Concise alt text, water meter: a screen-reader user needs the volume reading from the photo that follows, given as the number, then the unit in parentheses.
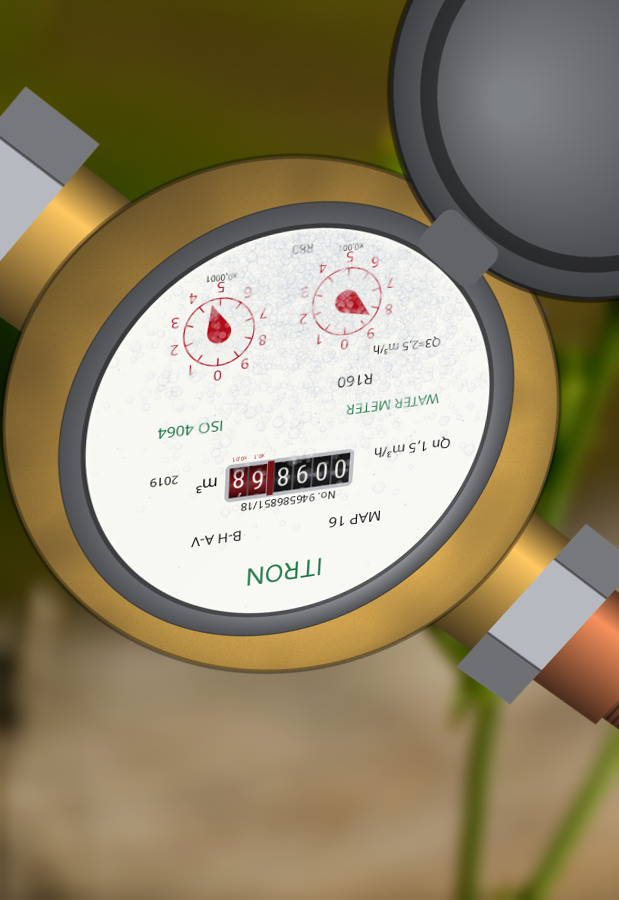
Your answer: 98.6784 (m³)
